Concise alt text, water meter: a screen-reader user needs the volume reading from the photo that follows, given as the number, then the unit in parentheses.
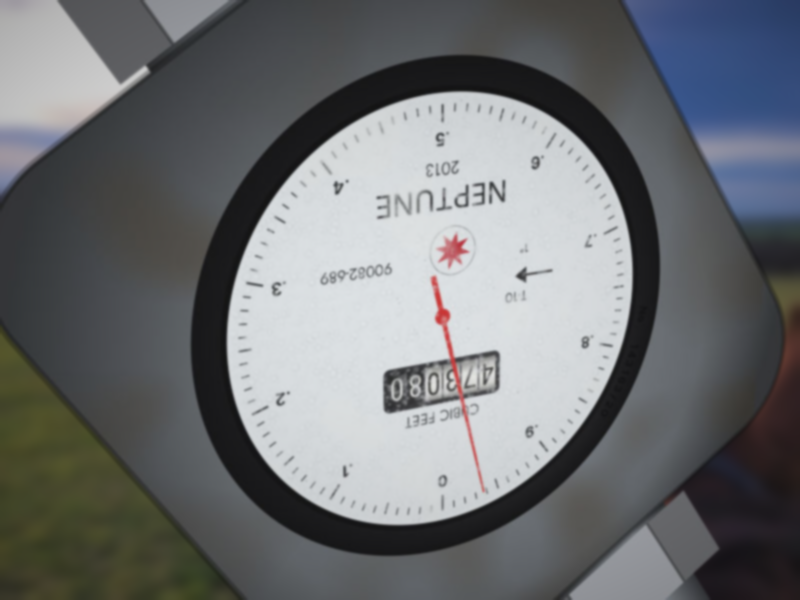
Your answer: 473079.96 (ft³)
